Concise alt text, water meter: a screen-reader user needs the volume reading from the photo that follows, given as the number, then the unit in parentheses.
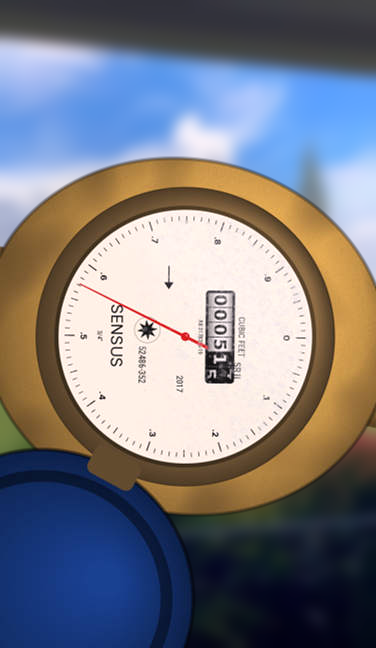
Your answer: 514.57 (ft³)
